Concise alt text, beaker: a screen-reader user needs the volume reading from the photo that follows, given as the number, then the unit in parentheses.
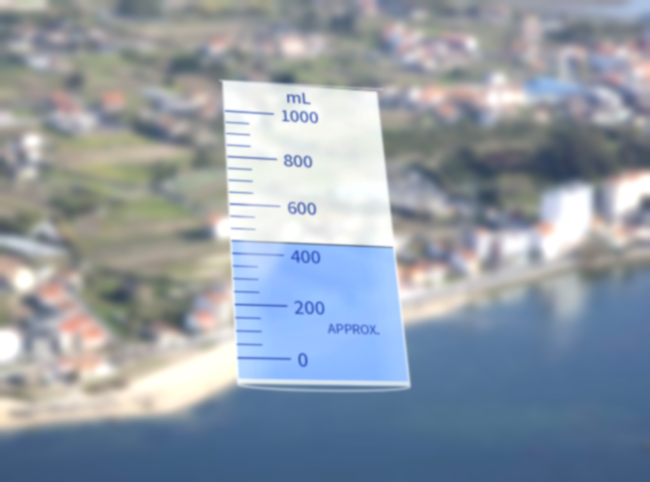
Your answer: 450 (mL)
